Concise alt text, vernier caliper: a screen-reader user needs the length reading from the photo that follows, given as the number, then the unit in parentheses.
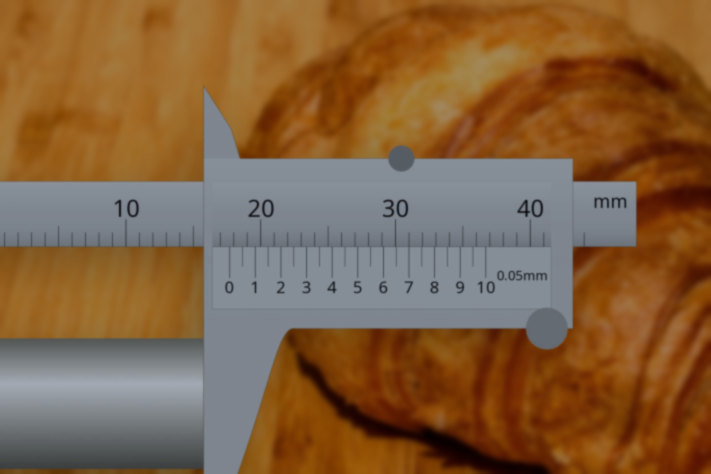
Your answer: 17.7 (mm)
